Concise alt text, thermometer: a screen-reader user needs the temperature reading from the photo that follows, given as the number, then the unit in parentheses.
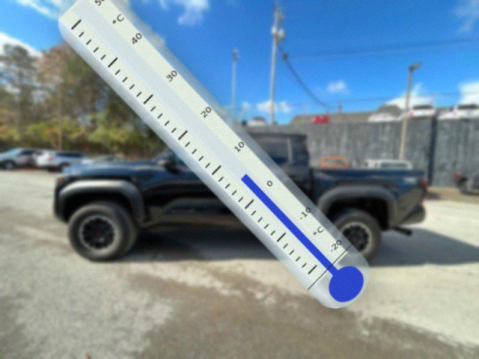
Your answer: 5 (°C)
